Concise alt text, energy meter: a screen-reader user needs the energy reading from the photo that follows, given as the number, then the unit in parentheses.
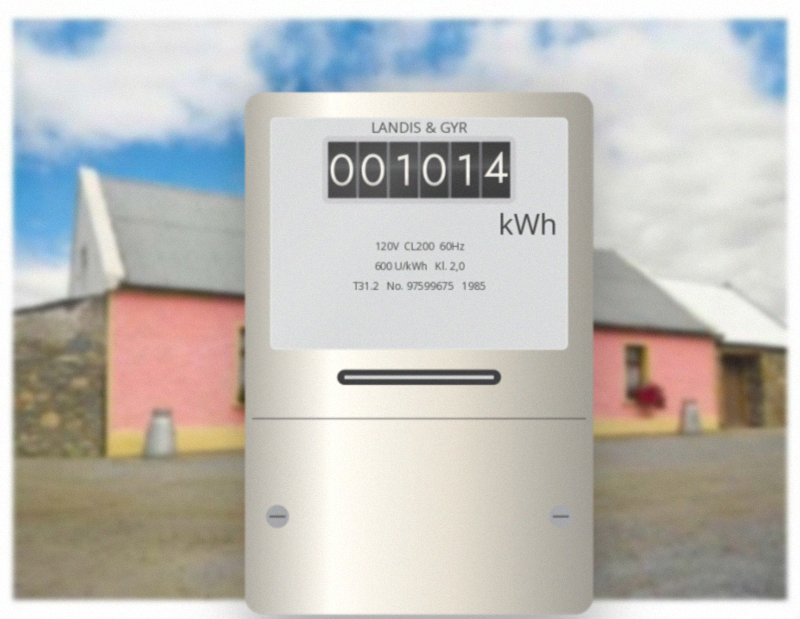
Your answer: 1014 (kWh)
